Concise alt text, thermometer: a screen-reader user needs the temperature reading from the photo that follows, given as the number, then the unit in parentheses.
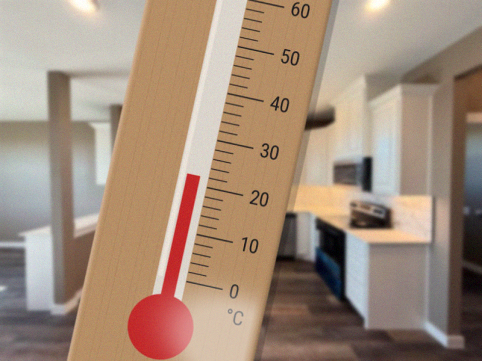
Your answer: 22 (°C)
